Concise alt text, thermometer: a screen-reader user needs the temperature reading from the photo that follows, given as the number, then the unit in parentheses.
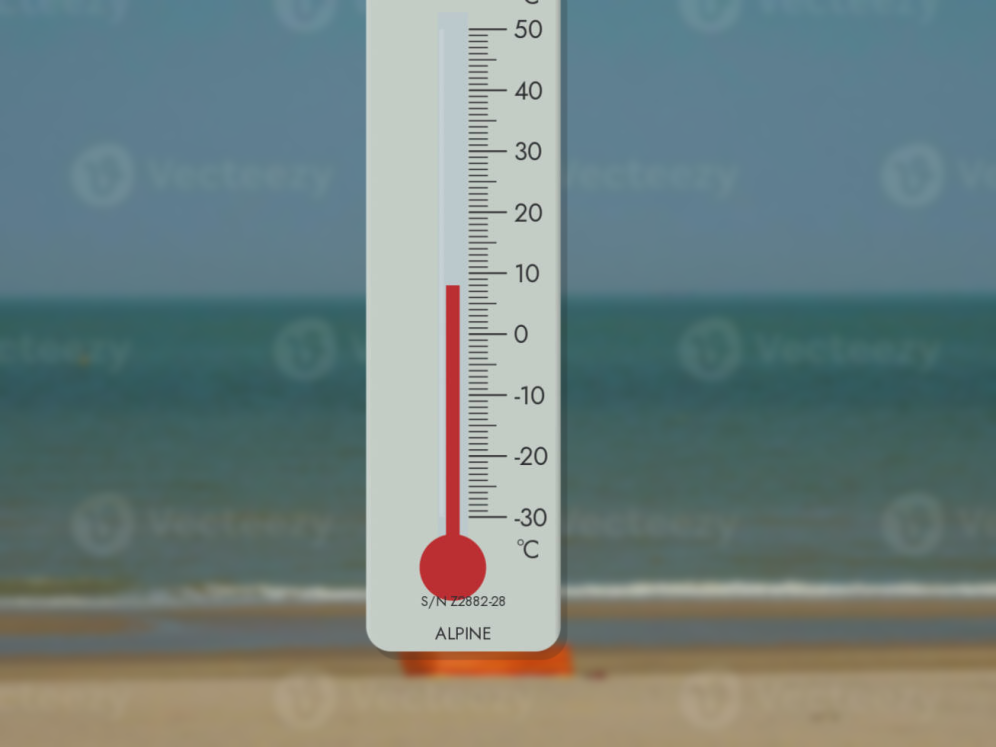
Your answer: 8 (°C)
